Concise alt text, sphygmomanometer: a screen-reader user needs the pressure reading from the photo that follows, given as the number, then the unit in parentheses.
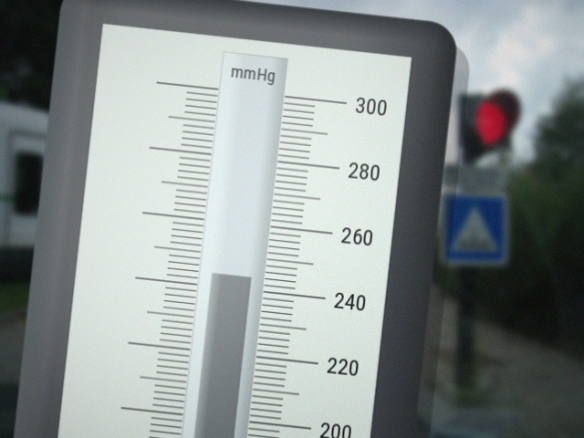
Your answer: 244 (mmHg)
